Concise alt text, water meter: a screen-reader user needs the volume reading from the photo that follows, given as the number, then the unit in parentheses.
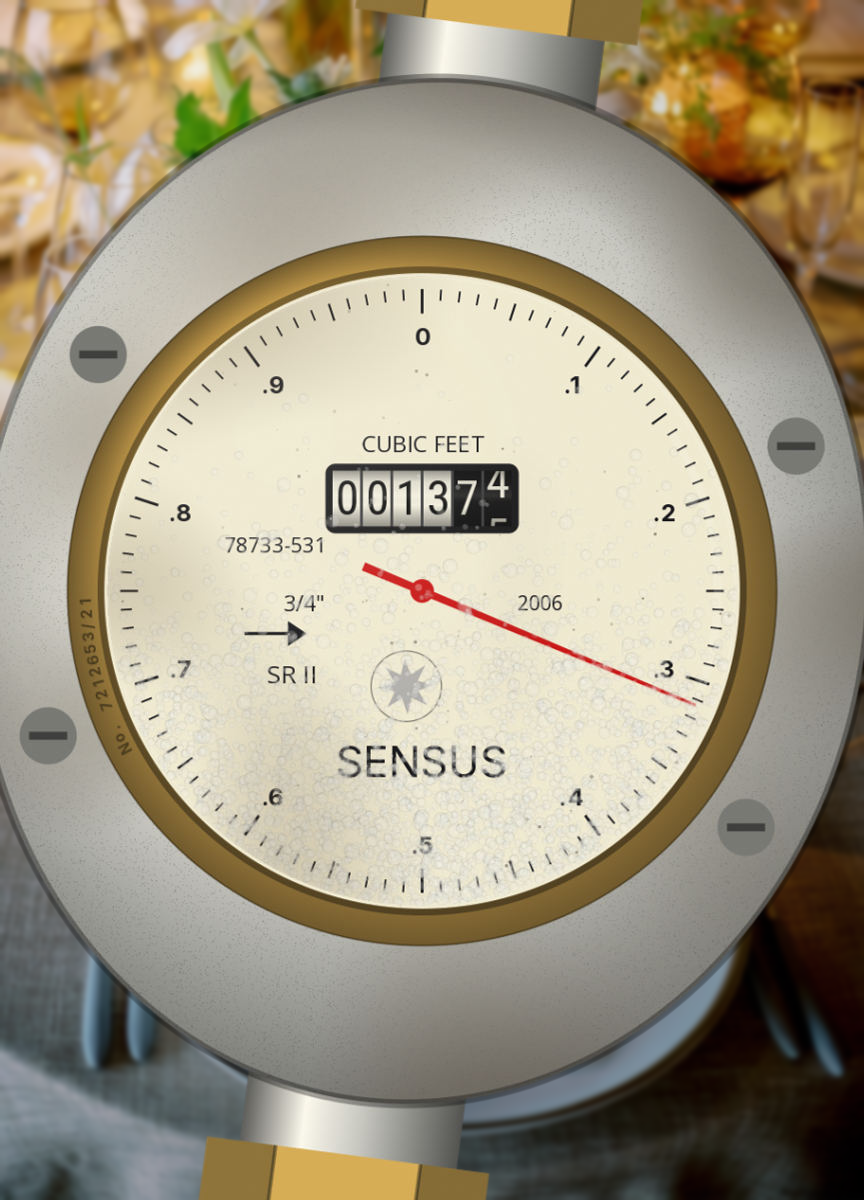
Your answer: 1374.31 (ft³)
